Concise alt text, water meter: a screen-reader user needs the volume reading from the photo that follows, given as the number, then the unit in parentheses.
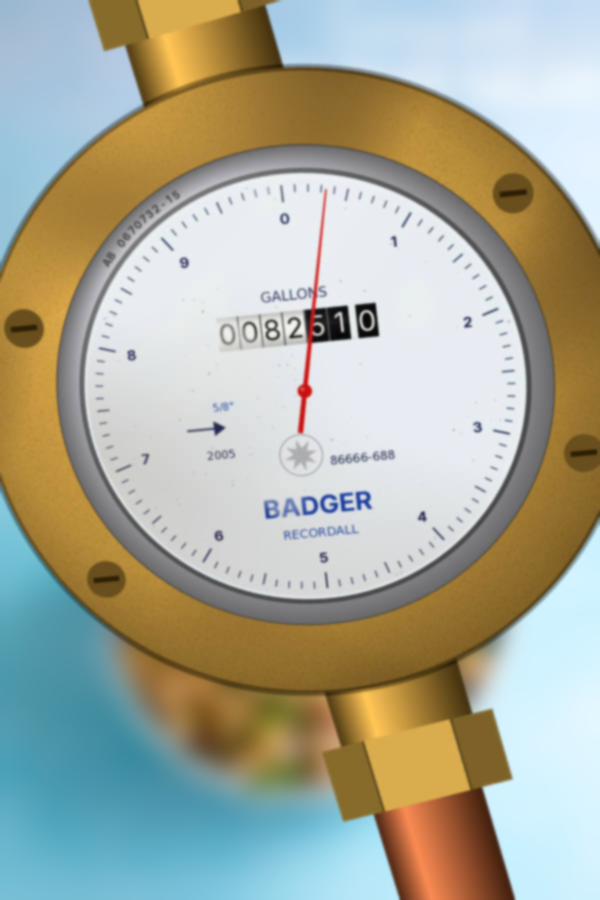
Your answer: 82510.3 (gal)
